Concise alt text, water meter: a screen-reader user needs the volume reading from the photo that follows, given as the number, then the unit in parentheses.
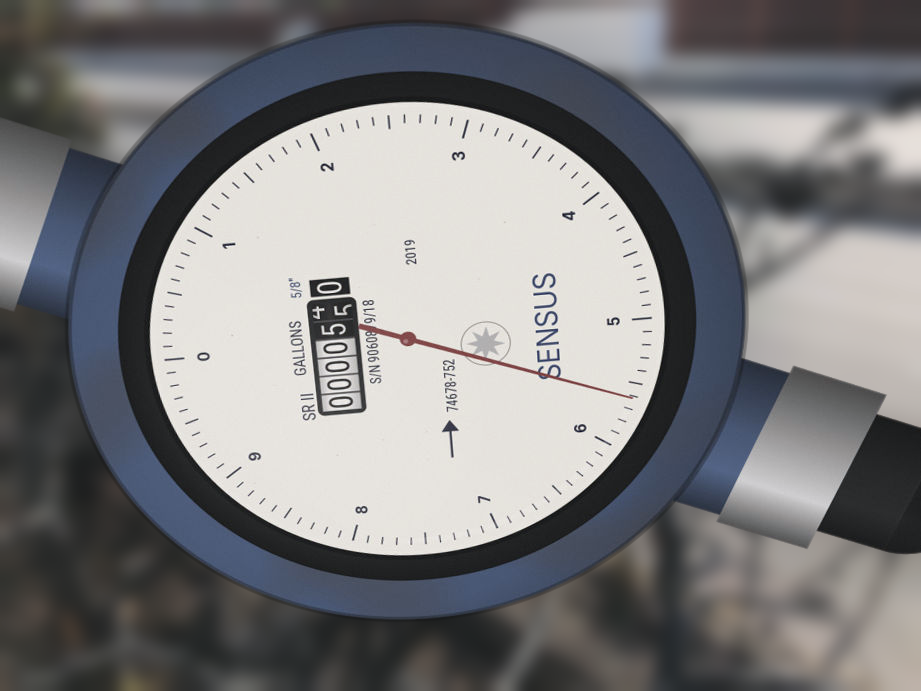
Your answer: 545.6 (gal)
